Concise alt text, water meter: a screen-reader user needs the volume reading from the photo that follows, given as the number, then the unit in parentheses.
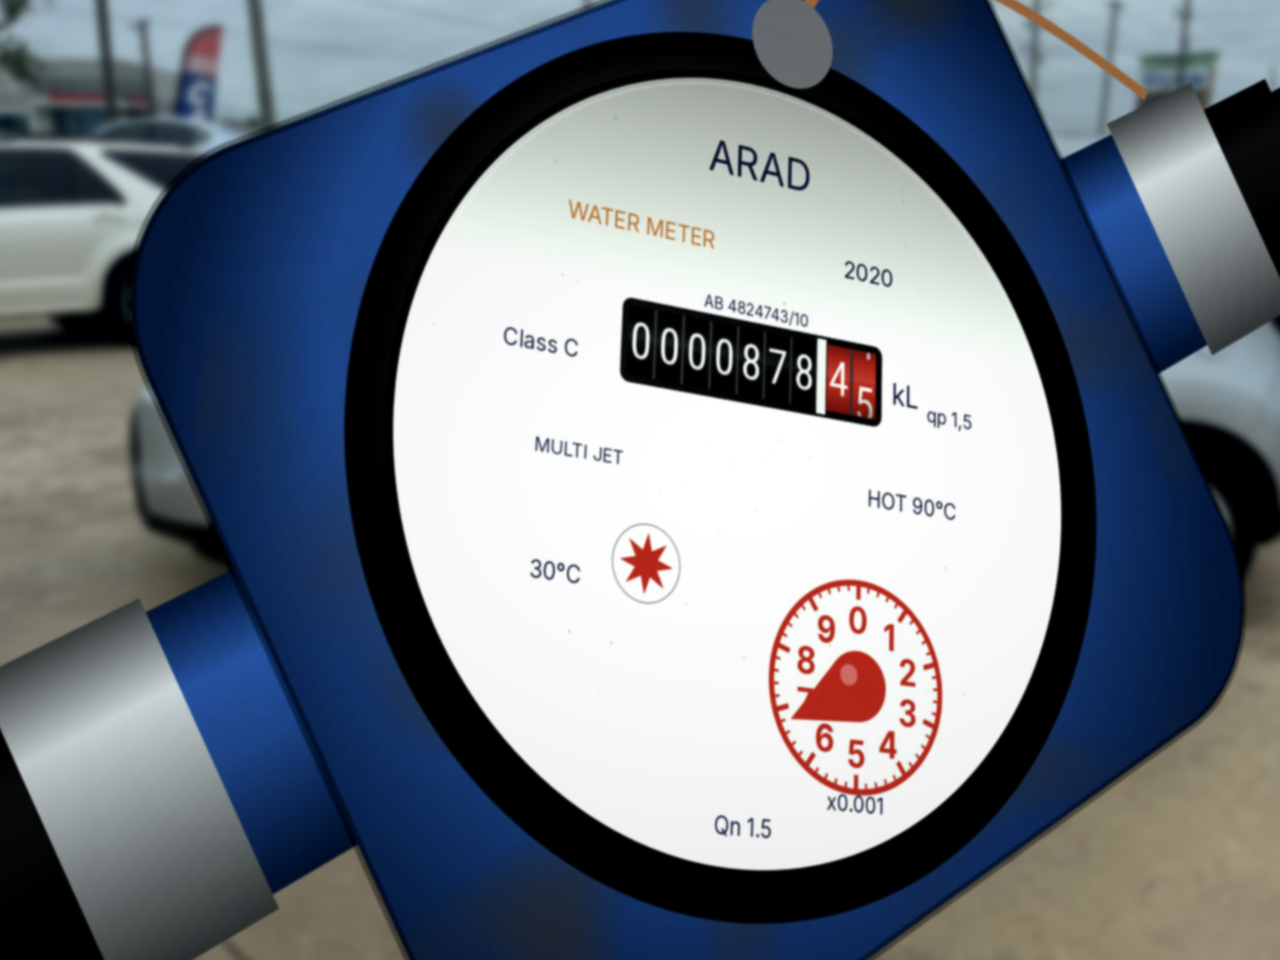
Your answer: 878.446 (kL)
